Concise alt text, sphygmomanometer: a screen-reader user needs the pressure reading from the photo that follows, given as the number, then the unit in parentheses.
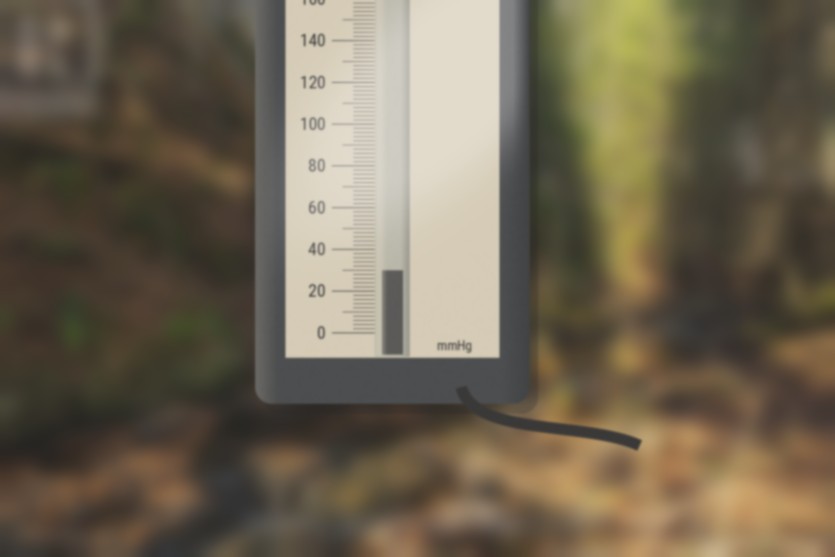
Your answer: 30 (mmHg)
